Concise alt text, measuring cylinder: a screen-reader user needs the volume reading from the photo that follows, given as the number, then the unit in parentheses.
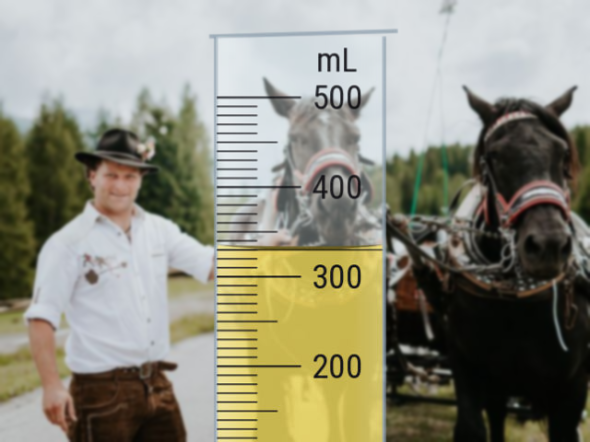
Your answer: 330 (mL)
